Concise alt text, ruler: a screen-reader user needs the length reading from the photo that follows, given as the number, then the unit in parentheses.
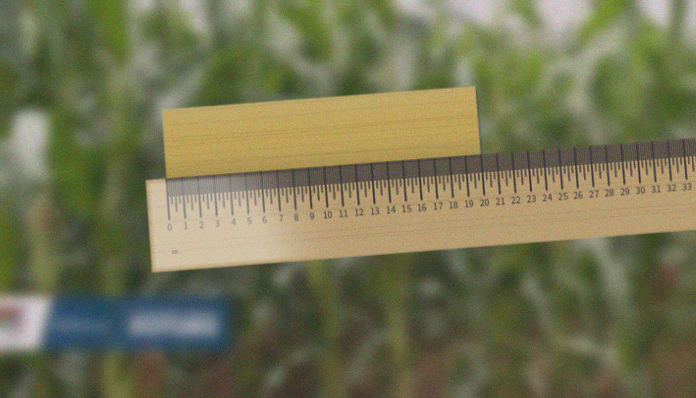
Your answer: 20 (in)
